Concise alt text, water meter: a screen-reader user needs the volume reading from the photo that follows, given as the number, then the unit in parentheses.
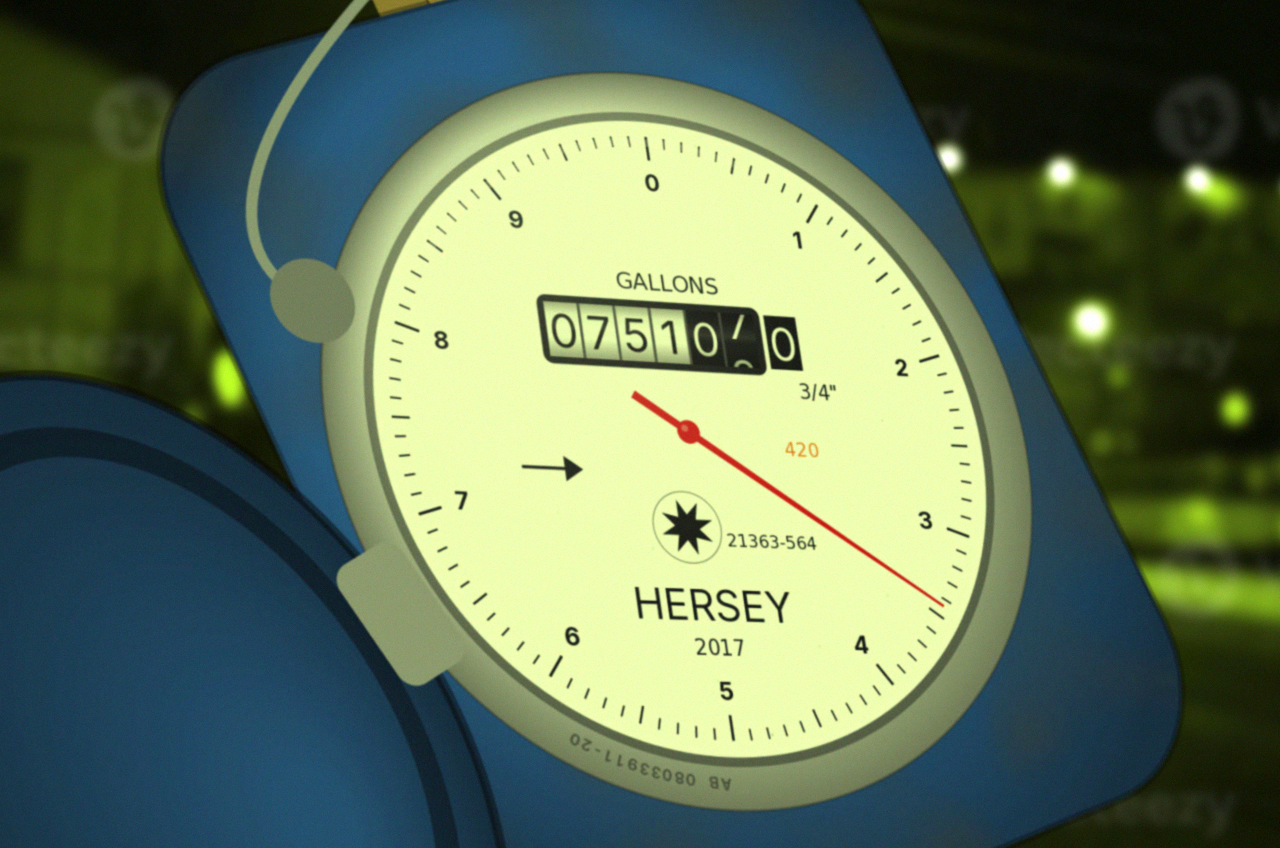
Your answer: 751073.4 (gal)
